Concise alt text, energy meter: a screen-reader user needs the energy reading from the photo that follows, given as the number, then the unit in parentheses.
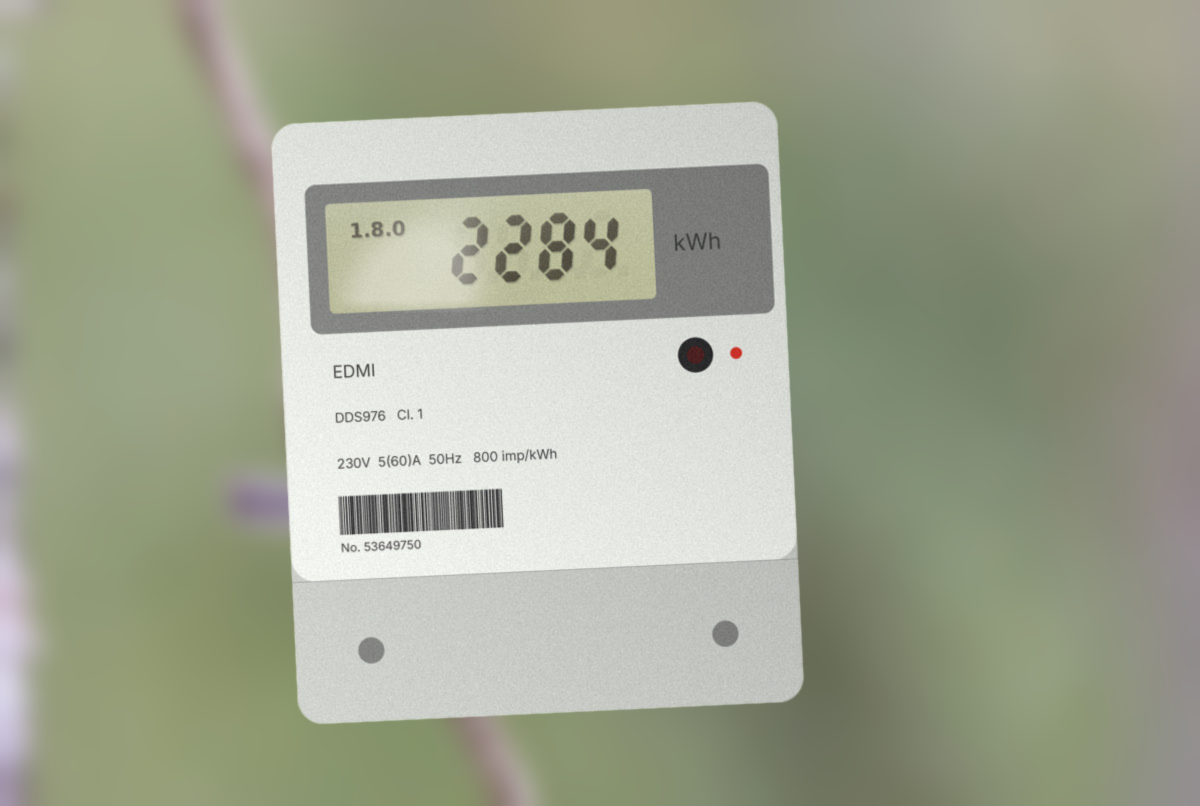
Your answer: 2284 (kWh)
